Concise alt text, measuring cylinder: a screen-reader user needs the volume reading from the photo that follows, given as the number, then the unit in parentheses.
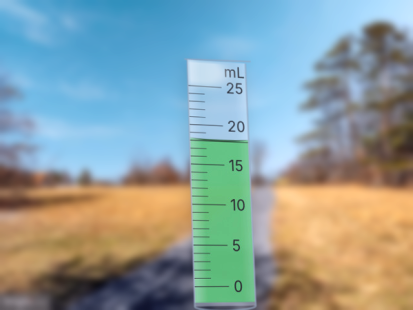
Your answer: 18 (mL)
